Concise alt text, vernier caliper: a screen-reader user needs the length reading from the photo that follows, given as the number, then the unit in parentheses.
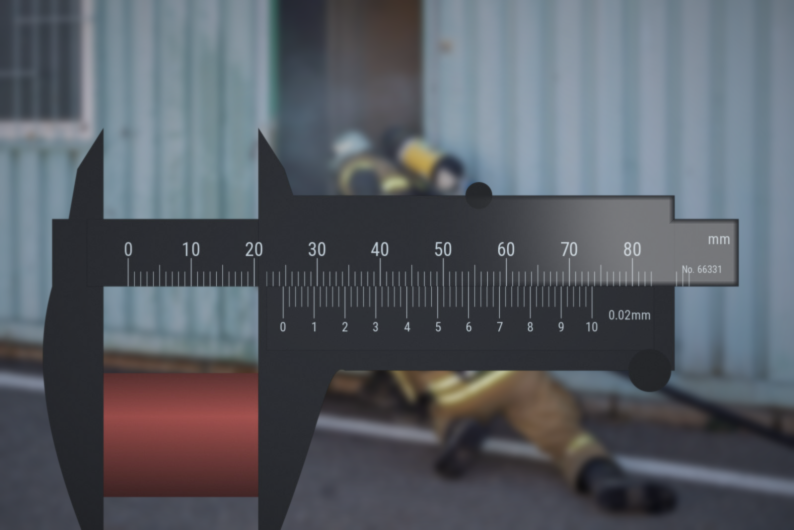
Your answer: 24.6 (mm)
